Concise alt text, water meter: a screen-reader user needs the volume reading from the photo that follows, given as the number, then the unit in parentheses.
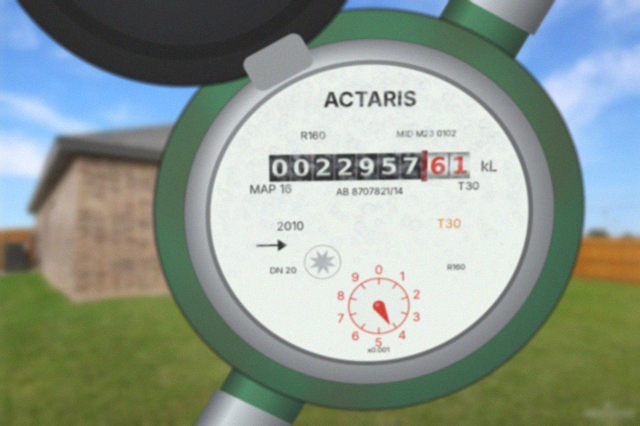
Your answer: 22957.614 (kL)
